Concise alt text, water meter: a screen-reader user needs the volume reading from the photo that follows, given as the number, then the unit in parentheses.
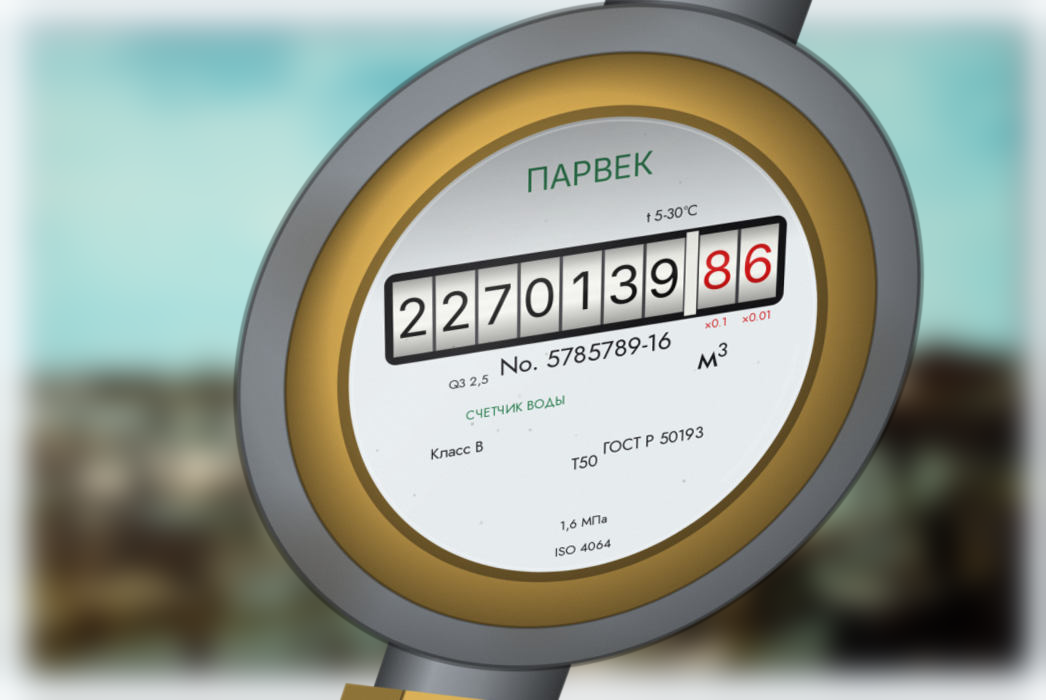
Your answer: 2270139.86 (m³)
